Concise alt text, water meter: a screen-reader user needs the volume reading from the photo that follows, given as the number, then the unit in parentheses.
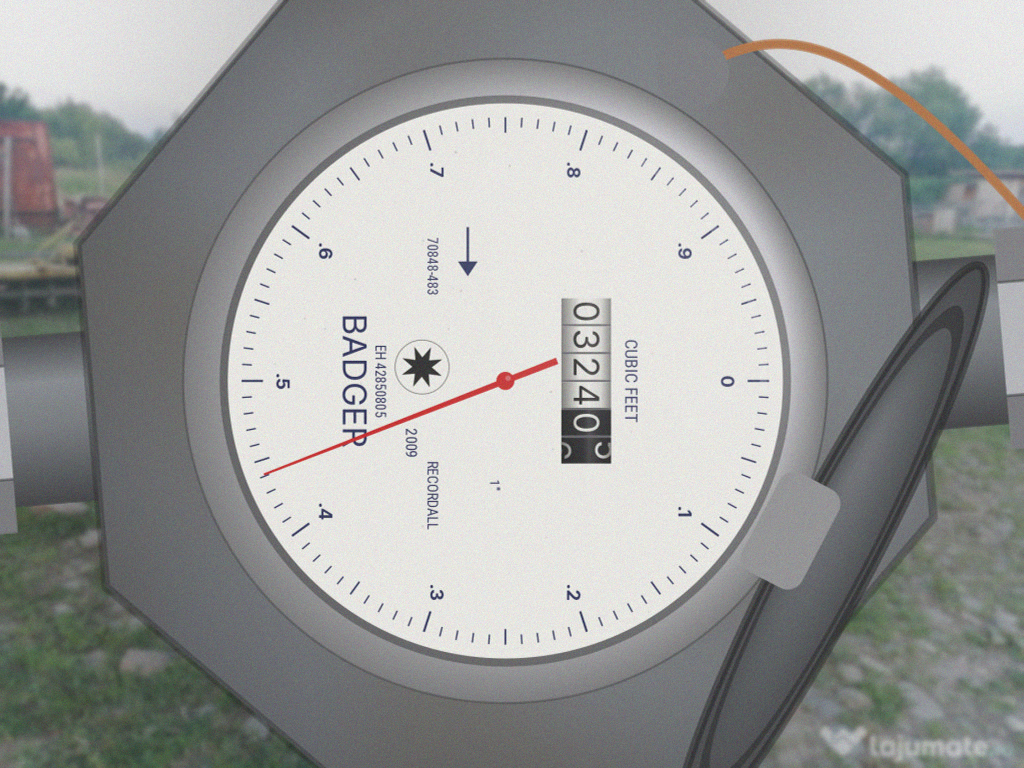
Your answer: 32405.44 (ft³)
